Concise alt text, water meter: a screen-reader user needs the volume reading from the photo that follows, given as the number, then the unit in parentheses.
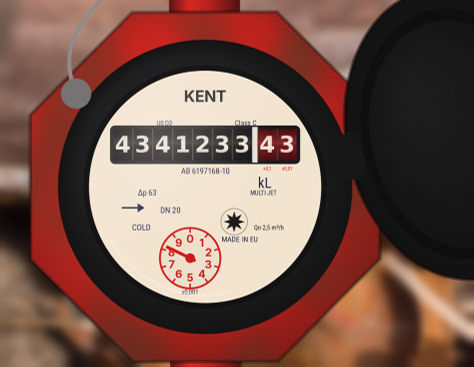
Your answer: 4341233.438 (kL)
